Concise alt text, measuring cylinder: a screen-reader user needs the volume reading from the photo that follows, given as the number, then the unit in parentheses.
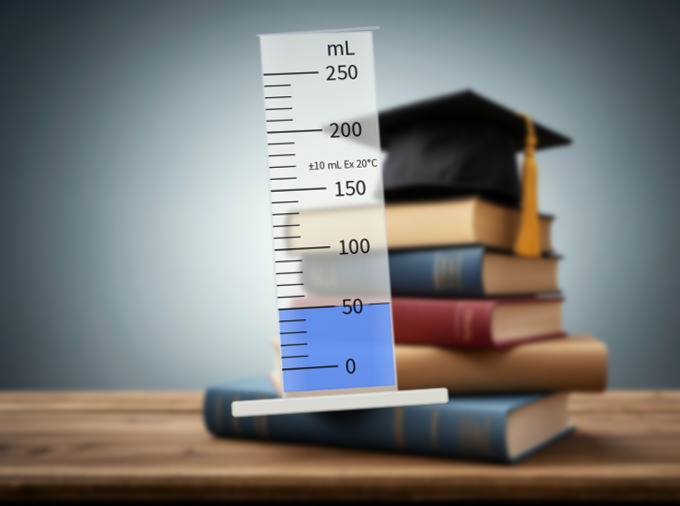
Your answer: 50 (mL)
